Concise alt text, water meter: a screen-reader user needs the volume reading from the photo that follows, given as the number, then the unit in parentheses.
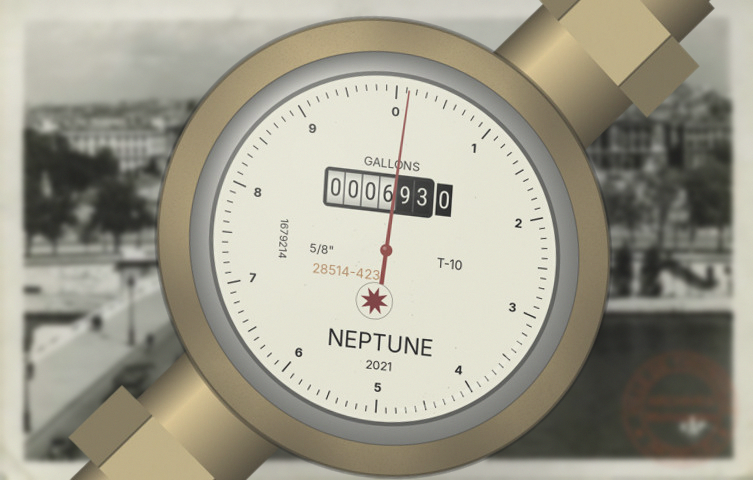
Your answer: 6930.1 (gal)
